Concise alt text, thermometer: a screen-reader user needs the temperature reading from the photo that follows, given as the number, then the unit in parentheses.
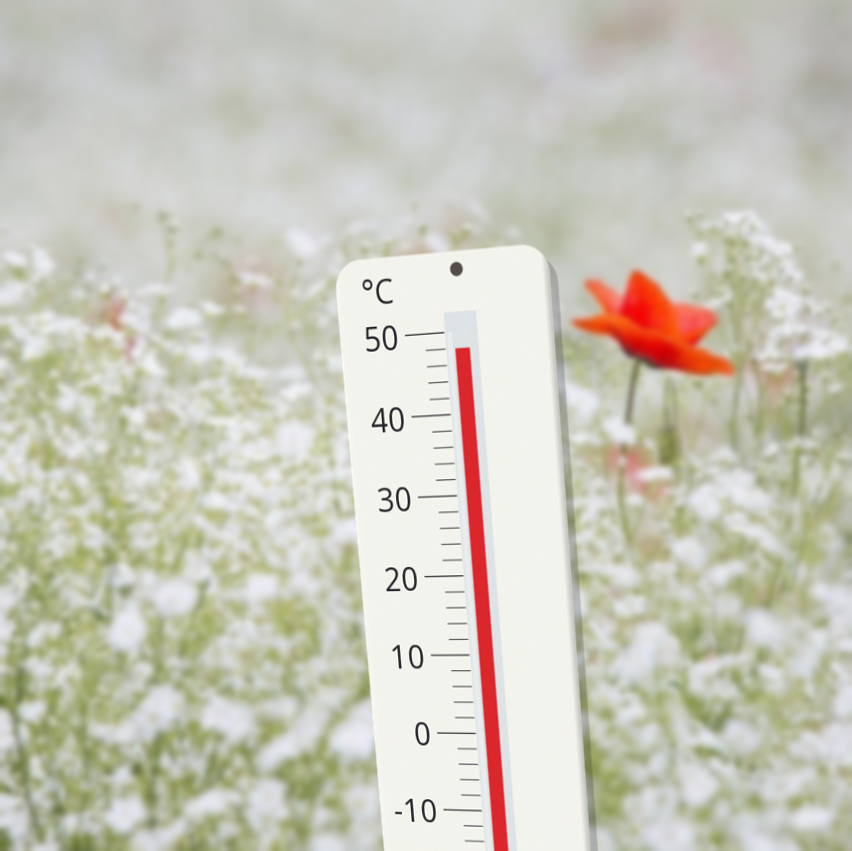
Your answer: 48 (°C)
